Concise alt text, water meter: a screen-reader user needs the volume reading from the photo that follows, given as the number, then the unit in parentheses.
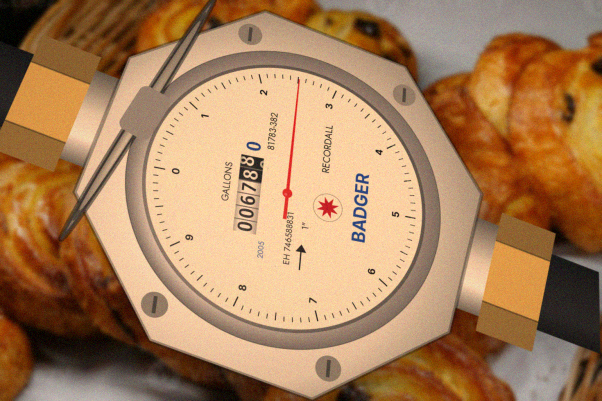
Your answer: 67882.5 (gal)
